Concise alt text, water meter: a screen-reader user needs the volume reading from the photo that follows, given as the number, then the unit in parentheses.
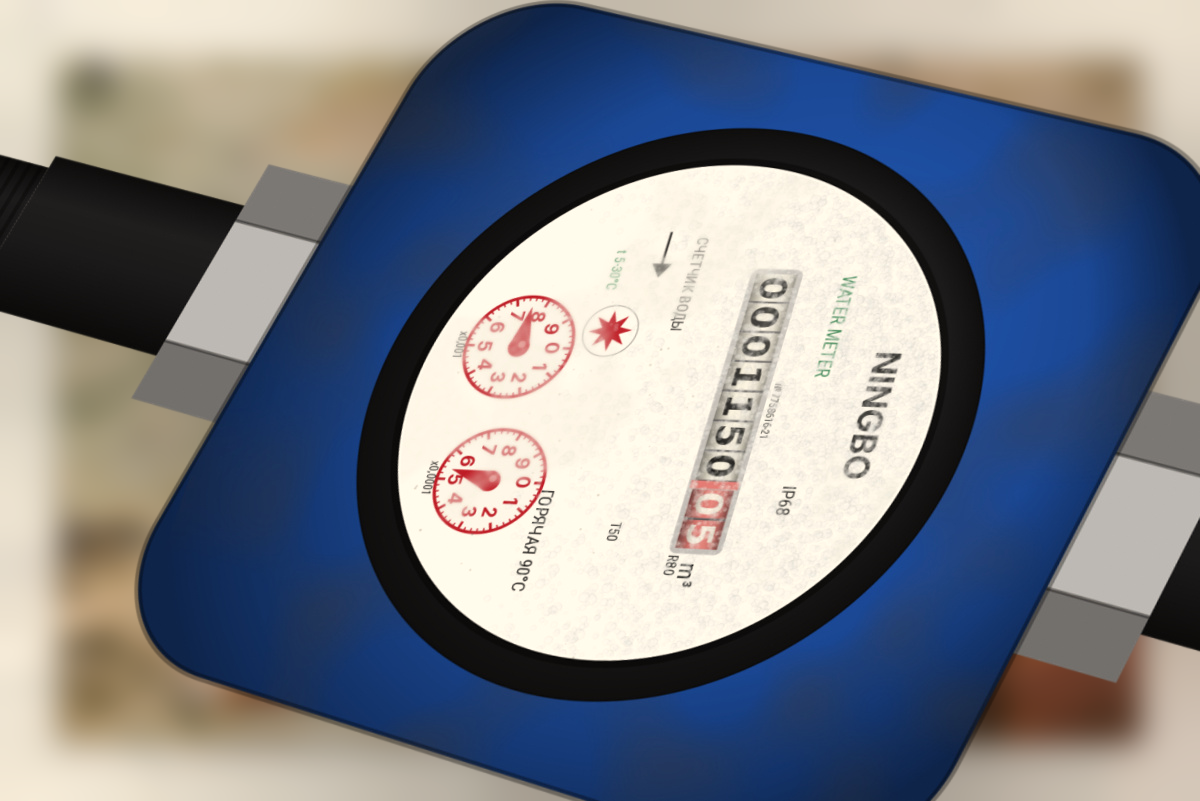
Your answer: 1150.0575 (m³)
